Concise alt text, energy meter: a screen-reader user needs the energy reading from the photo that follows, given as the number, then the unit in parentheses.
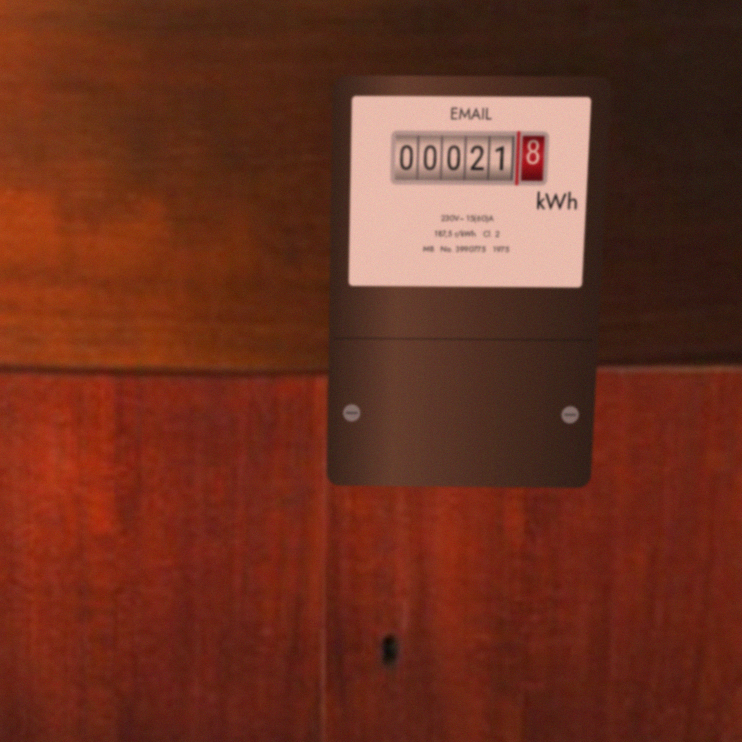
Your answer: 21.8 (kWh)
